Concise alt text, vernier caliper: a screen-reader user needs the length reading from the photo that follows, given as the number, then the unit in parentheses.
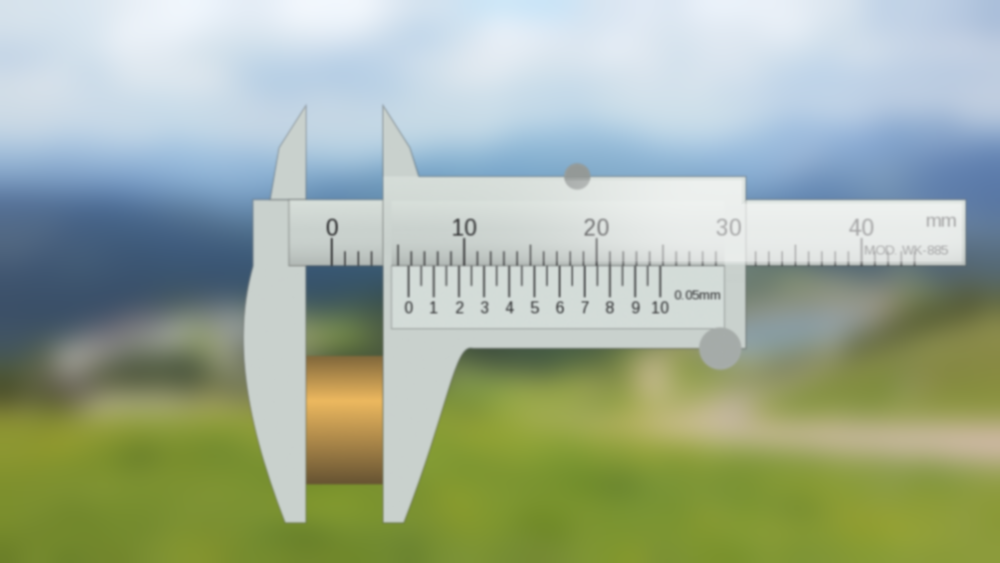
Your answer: 5.8 (mm)
